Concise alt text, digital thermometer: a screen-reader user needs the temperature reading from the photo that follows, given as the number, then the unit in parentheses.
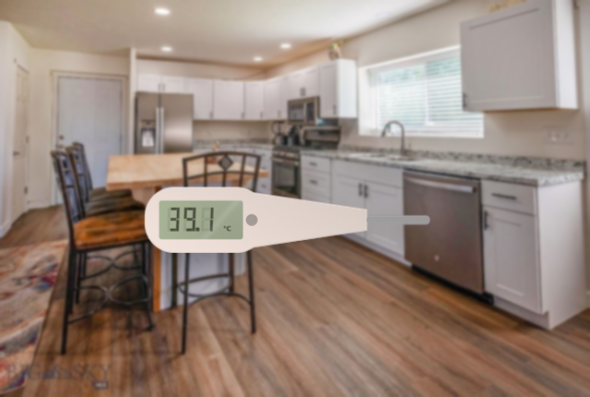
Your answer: 39.1 (°C)
